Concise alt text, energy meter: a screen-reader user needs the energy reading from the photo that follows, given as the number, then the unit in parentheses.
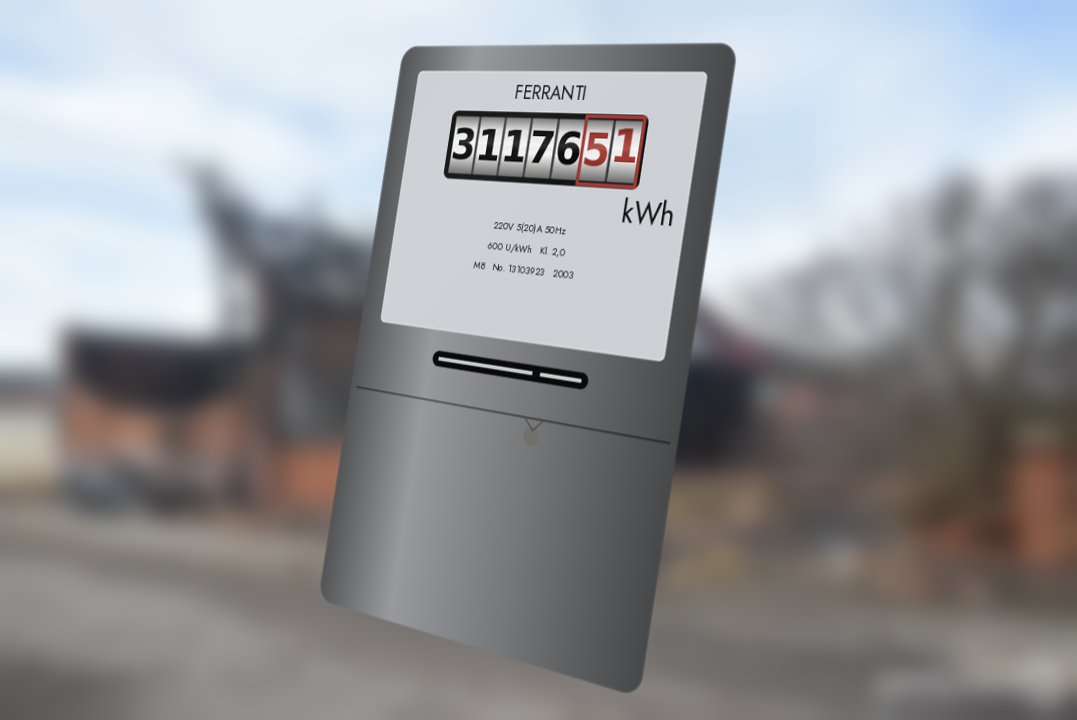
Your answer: 31176.51 (kWh)
